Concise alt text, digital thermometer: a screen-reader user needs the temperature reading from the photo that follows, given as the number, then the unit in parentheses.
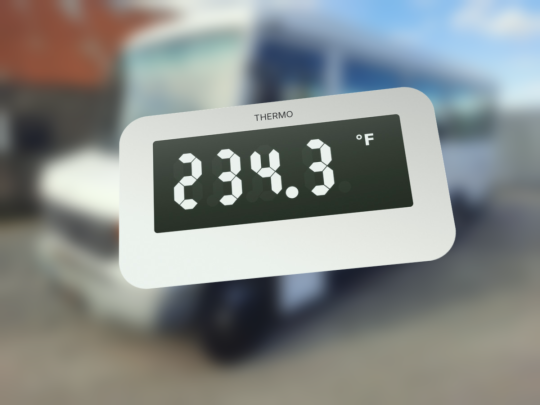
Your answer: 234.3 (°F)
